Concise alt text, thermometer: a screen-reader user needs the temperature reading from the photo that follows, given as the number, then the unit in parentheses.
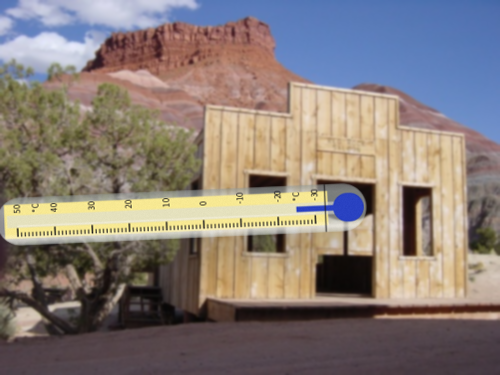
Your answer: -25 (°C)
